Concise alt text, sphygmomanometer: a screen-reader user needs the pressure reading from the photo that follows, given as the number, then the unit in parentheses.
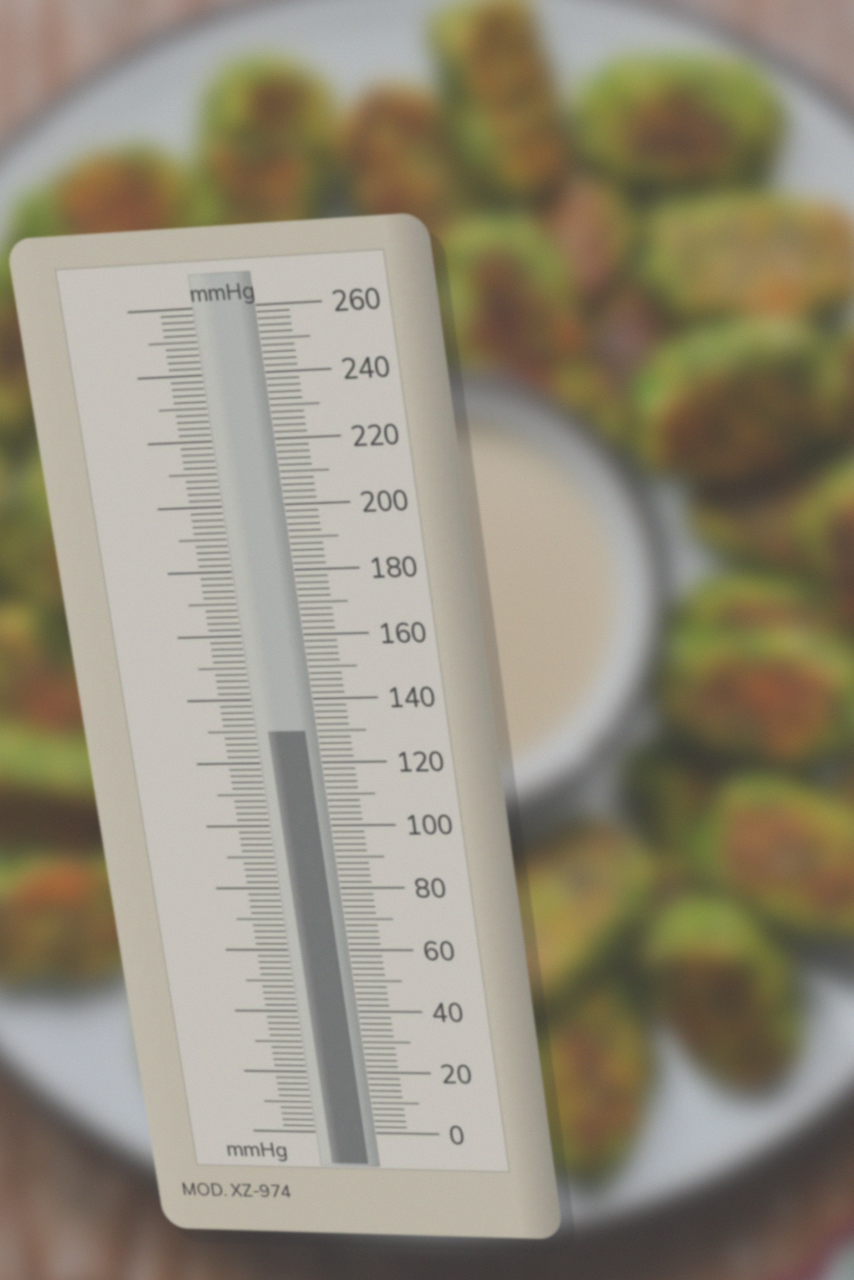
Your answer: 130 (mmHg)
